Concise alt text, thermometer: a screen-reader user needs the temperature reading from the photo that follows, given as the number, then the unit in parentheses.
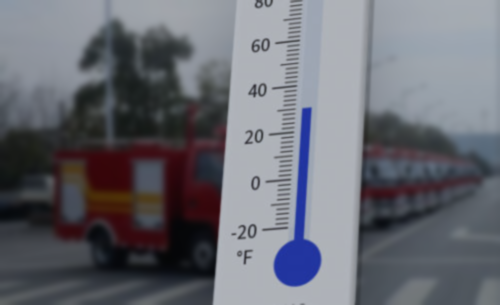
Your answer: 30 (°F)
